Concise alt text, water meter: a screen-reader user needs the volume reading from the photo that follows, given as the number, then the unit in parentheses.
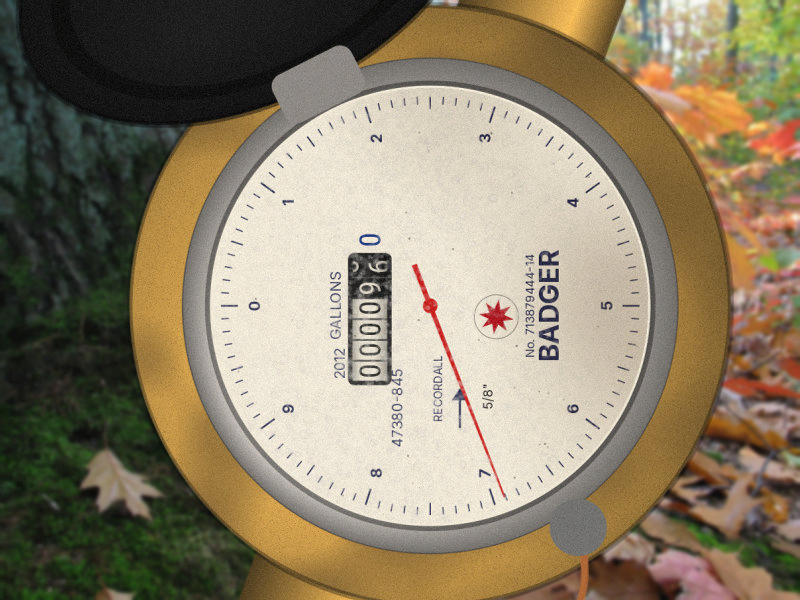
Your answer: 956.9 (gal)
